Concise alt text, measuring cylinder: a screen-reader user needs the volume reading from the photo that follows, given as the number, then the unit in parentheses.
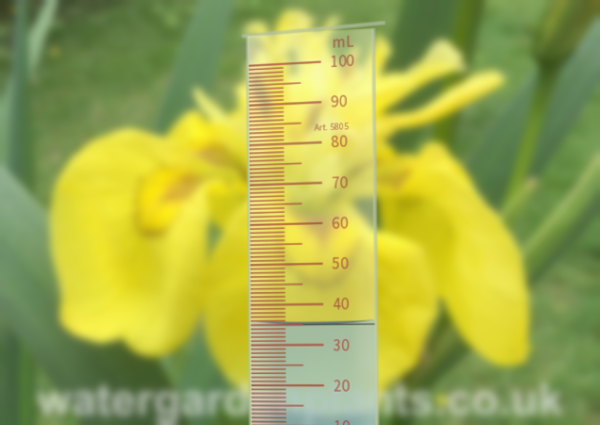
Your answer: 35 (mL)
